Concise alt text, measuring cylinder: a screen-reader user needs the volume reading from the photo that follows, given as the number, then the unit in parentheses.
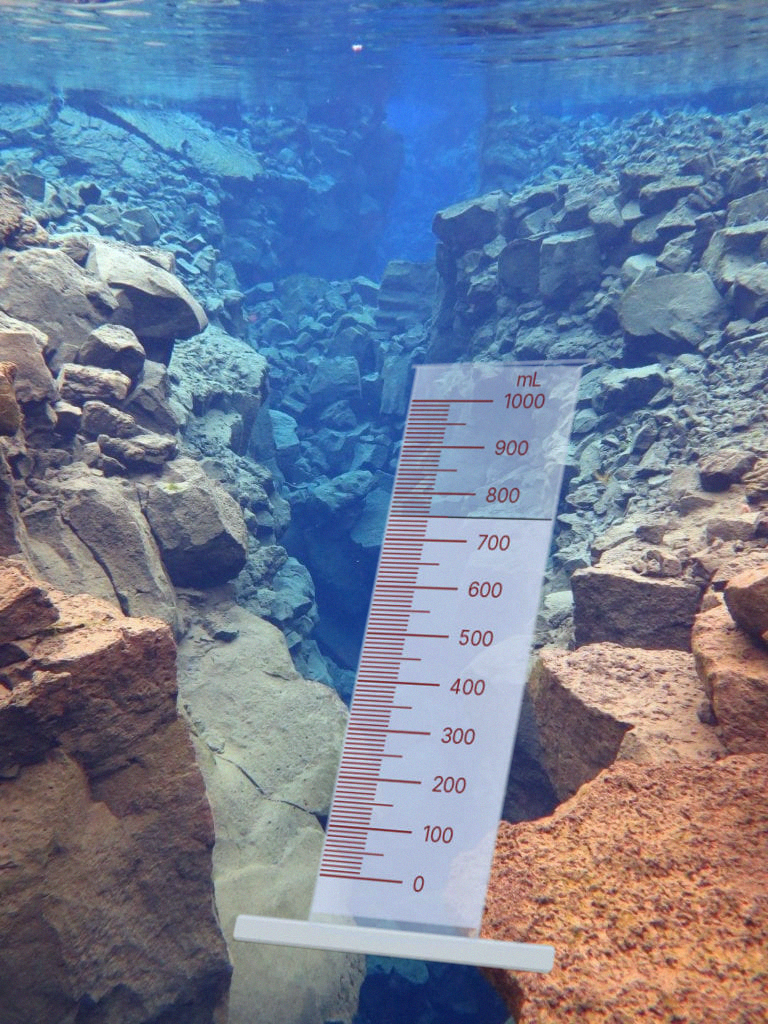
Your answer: 750 (mL)
